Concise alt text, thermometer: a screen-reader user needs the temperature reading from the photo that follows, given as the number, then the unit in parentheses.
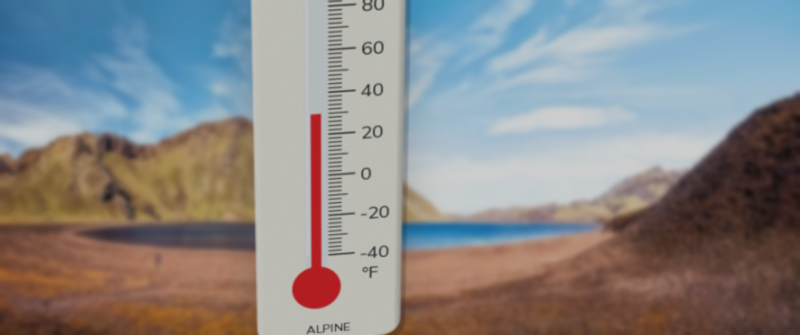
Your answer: 30 (°F)
